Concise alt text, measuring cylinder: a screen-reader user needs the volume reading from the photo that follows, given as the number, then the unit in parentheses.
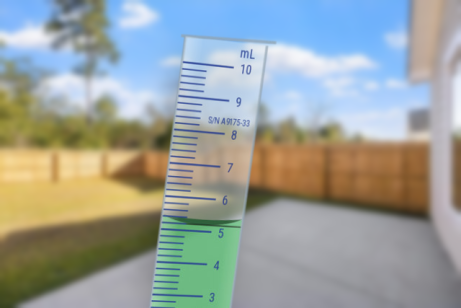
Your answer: 5.2 (mL)
